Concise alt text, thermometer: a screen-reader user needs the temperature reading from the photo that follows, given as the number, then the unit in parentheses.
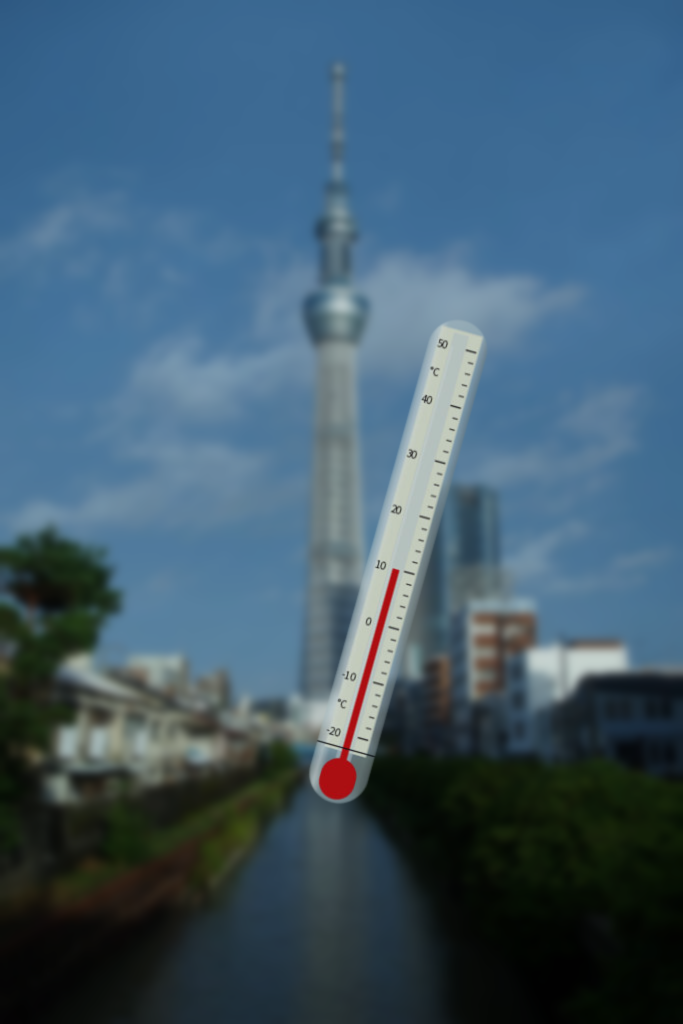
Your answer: 10 (°C)
